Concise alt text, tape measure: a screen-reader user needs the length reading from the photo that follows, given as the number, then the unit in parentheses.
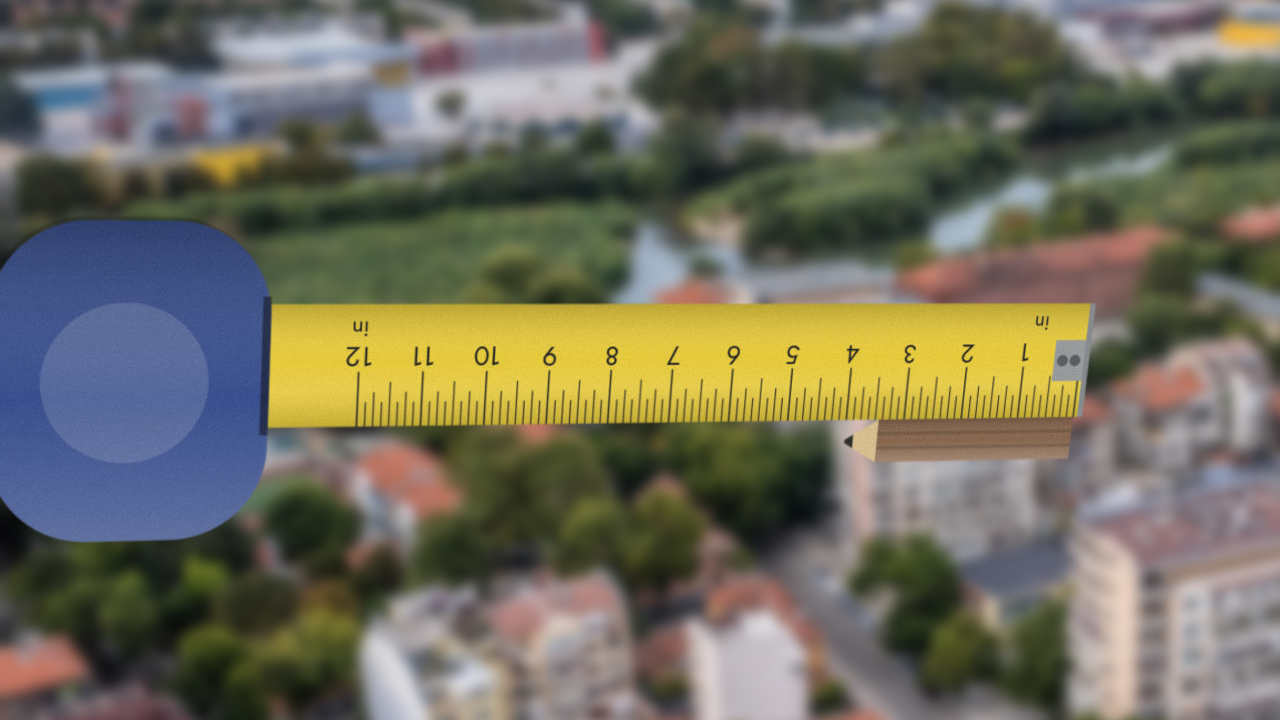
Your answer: 4 (in)
